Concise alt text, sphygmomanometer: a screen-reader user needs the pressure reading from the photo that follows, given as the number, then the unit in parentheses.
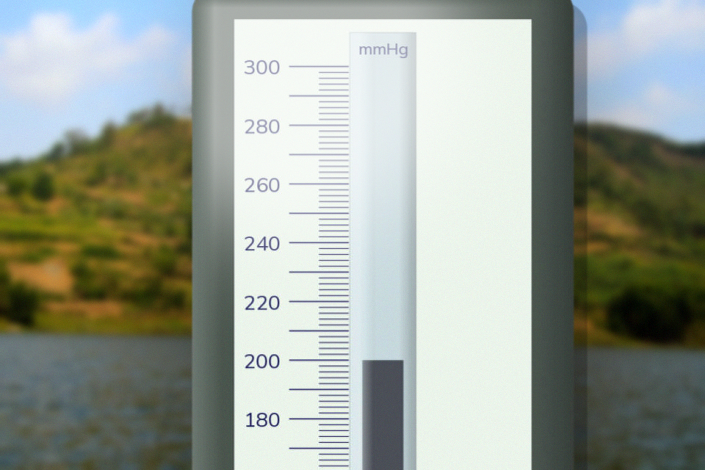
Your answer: 200 (mmHg)
